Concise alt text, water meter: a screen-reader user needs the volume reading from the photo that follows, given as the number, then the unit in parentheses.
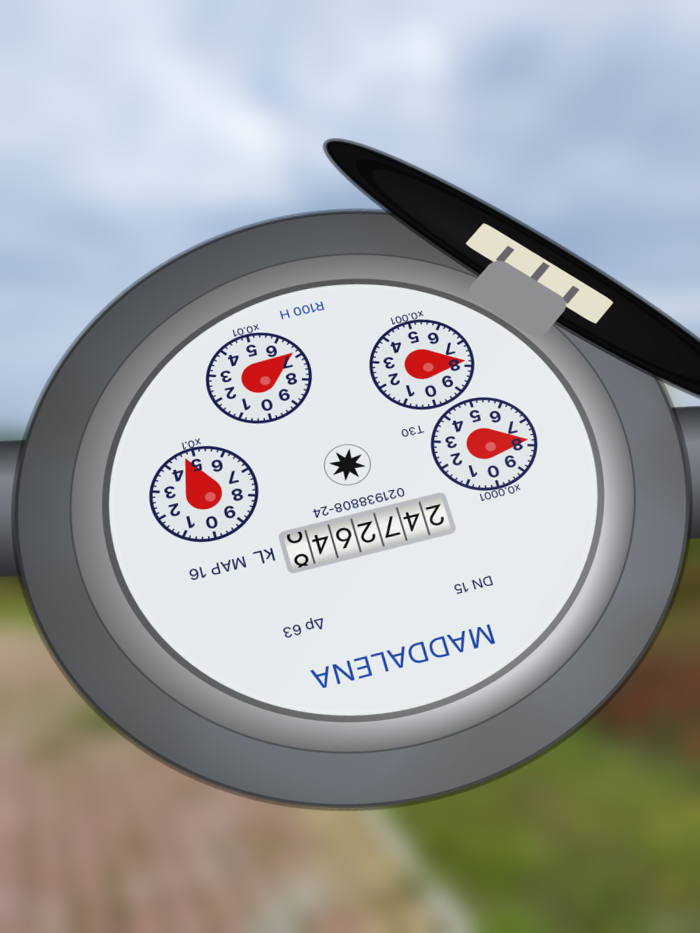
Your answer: 2472648.4677 (kL)
